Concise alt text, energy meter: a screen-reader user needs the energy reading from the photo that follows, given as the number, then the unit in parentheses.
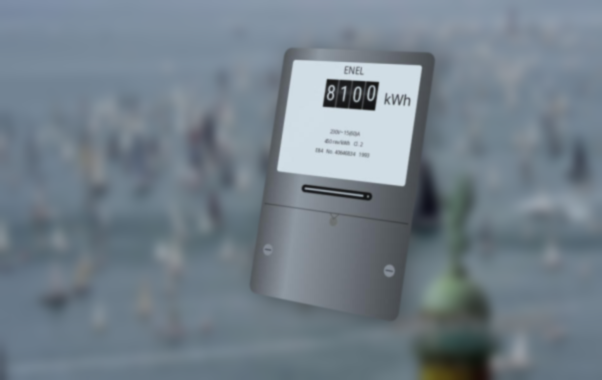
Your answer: 8100 (kWh)
